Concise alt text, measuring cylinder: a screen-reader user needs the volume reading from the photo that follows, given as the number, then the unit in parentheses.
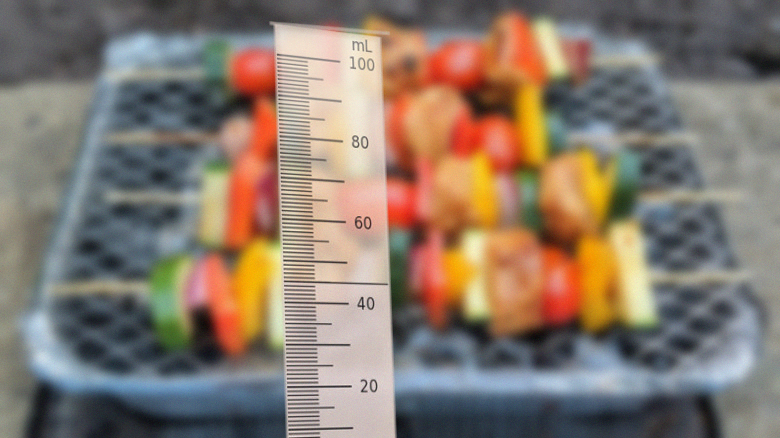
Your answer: 45 (mL)
